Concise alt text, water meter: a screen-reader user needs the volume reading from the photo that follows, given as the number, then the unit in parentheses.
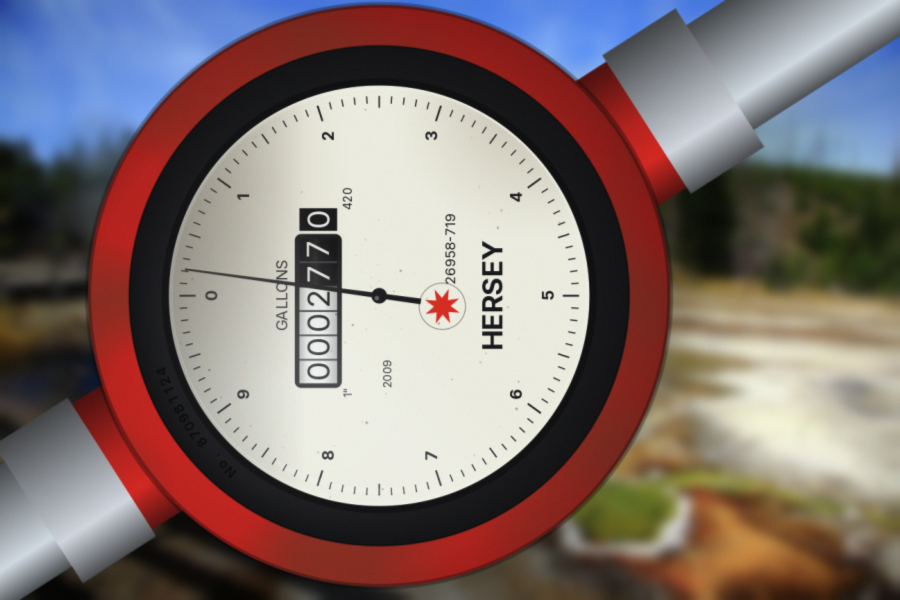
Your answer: 2770.2 (gal)
